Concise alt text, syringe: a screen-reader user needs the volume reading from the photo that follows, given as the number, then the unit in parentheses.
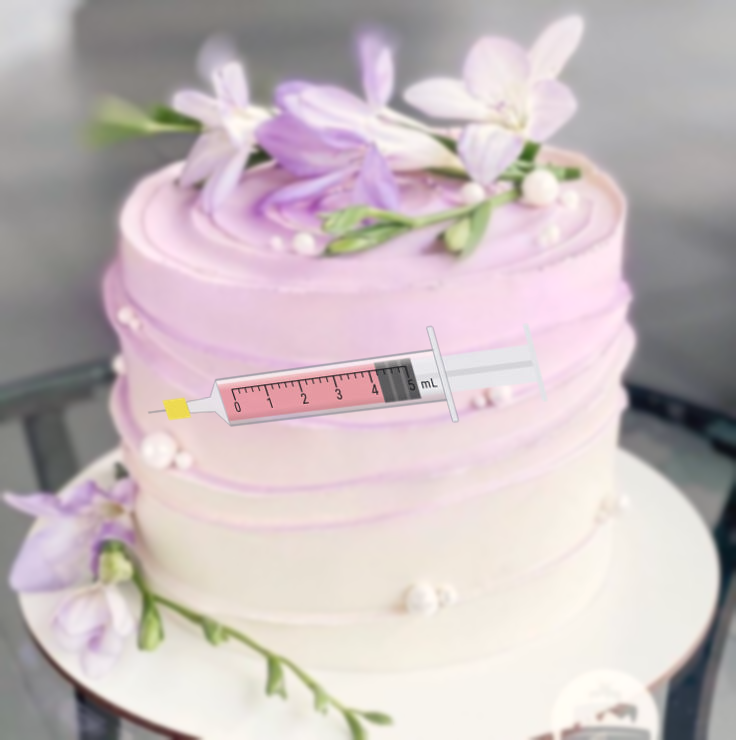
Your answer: 4.2 (mL)
